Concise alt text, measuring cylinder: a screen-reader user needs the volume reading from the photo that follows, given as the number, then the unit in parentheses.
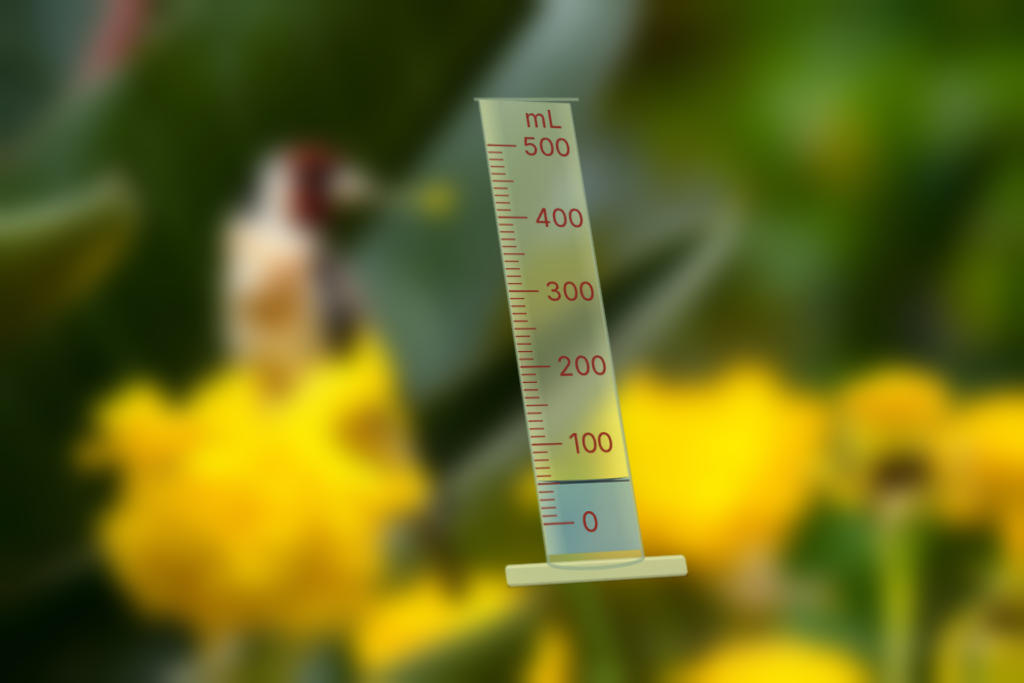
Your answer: 50 (mL)
